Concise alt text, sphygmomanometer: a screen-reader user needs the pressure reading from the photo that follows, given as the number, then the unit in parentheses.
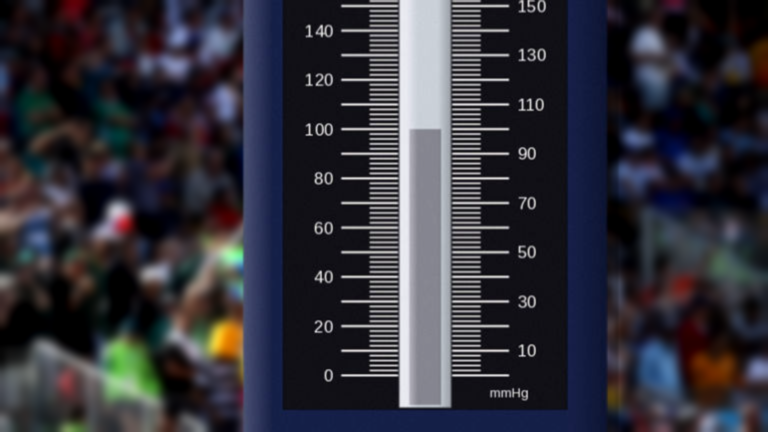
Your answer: 100 (mmHg)
